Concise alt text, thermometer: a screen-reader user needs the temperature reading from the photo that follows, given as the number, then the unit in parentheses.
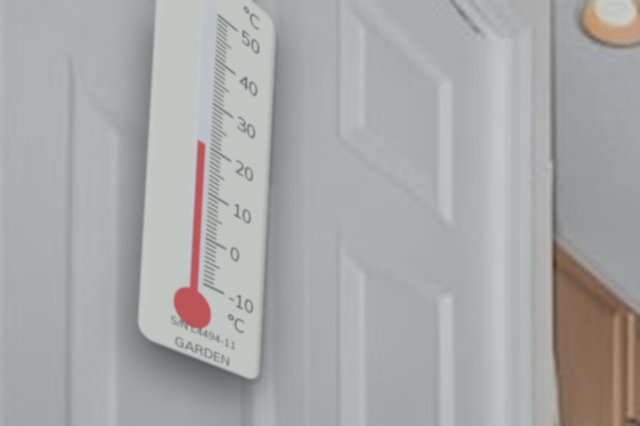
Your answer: 20 (°C)
